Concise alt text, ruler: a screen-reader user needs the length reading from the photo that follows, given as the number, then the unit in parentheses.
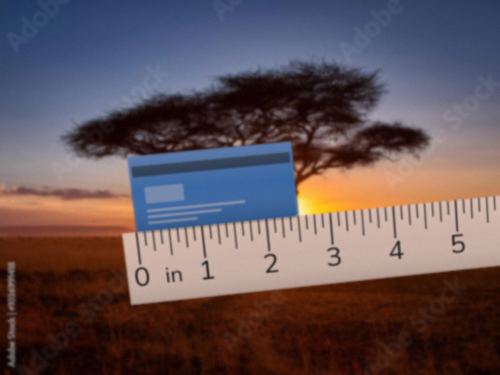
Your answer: 2.5 (in)
